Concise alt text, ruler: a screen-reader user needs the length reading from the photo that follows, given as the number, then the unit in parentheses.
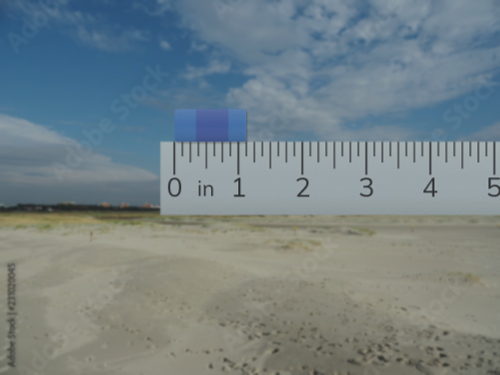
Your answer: 1.125 (in)
